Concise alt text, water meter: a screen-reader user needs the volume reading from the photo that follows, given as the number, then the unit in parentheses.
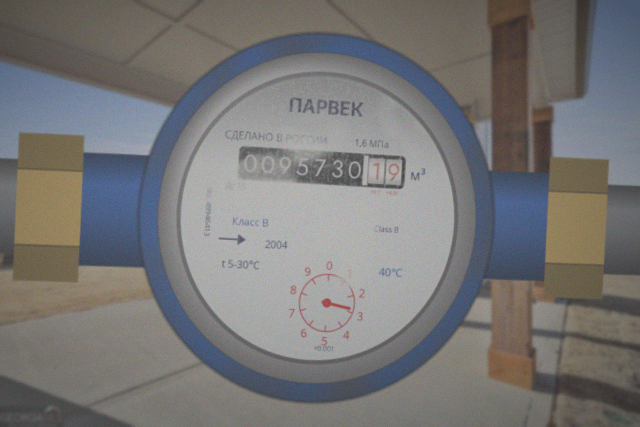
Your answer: 95730.192 (m³)
